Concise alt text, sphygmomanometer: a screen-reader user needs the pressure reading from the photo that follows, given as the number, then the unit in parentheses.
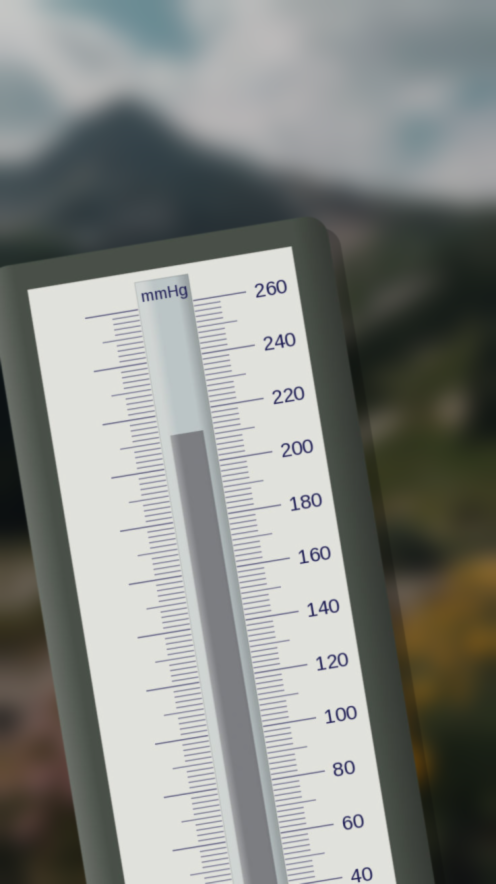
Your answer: 212 (mmHg)
